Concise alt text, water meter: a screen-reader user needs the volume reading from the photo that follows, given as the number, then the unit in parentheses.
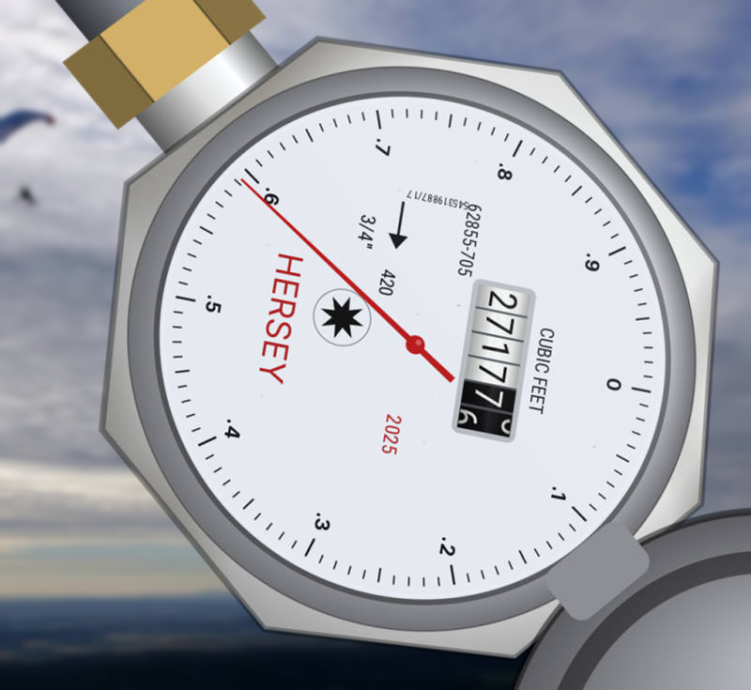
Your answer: 271775.59 (ft³)
